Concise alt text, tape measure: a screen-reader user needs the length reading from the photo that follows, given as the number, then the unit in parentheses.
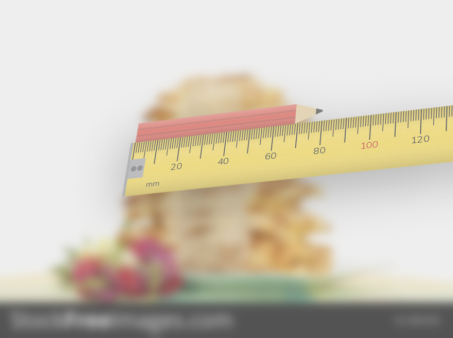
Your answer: 80 (mm)
